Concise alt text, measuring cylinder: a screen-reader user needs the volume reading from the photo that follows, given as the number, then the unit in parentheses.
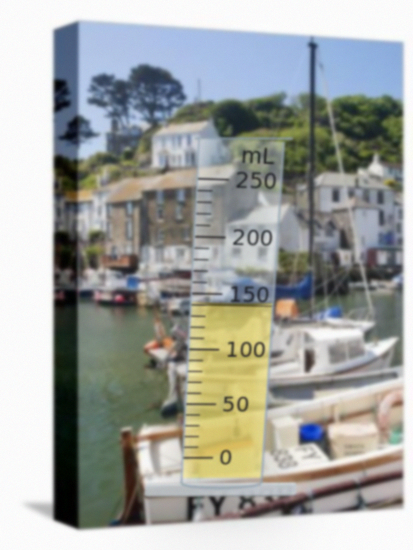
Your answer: 140 (mL)
